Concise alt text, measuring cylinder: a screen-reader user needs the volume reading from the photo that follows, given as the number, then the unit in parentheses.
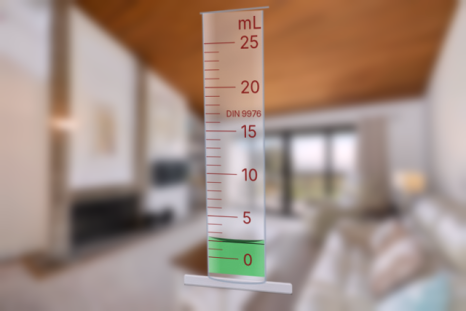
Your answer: 2 (mL)
